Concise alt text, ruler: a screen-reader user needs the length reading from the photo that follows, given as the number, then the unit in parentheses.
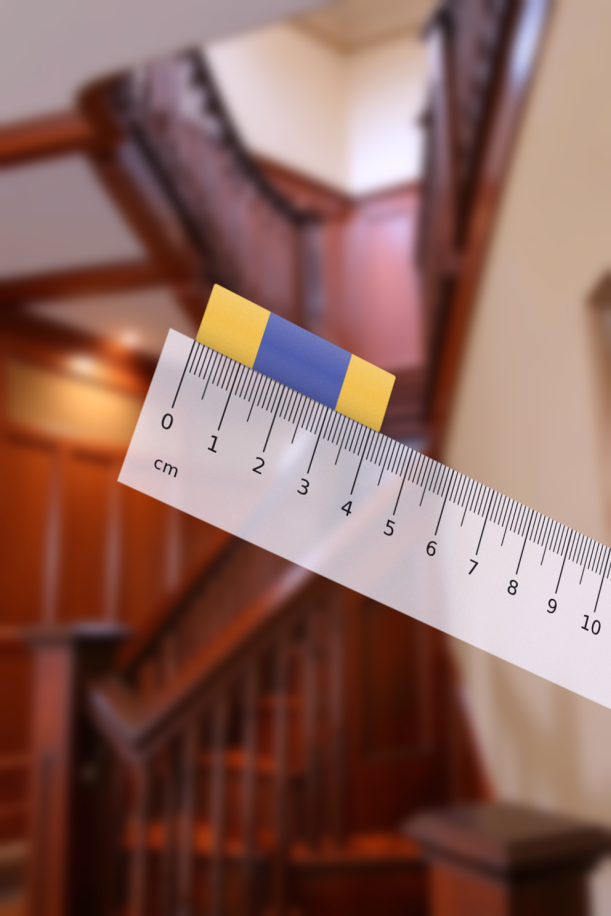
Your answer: 4.2 (cm)
